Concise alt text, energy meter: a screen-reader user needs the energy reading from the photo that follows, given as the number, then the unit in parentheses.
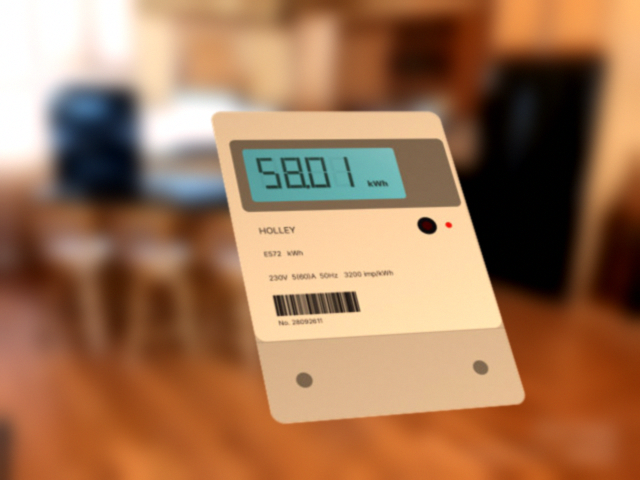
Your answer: 58.01 (kWh)
